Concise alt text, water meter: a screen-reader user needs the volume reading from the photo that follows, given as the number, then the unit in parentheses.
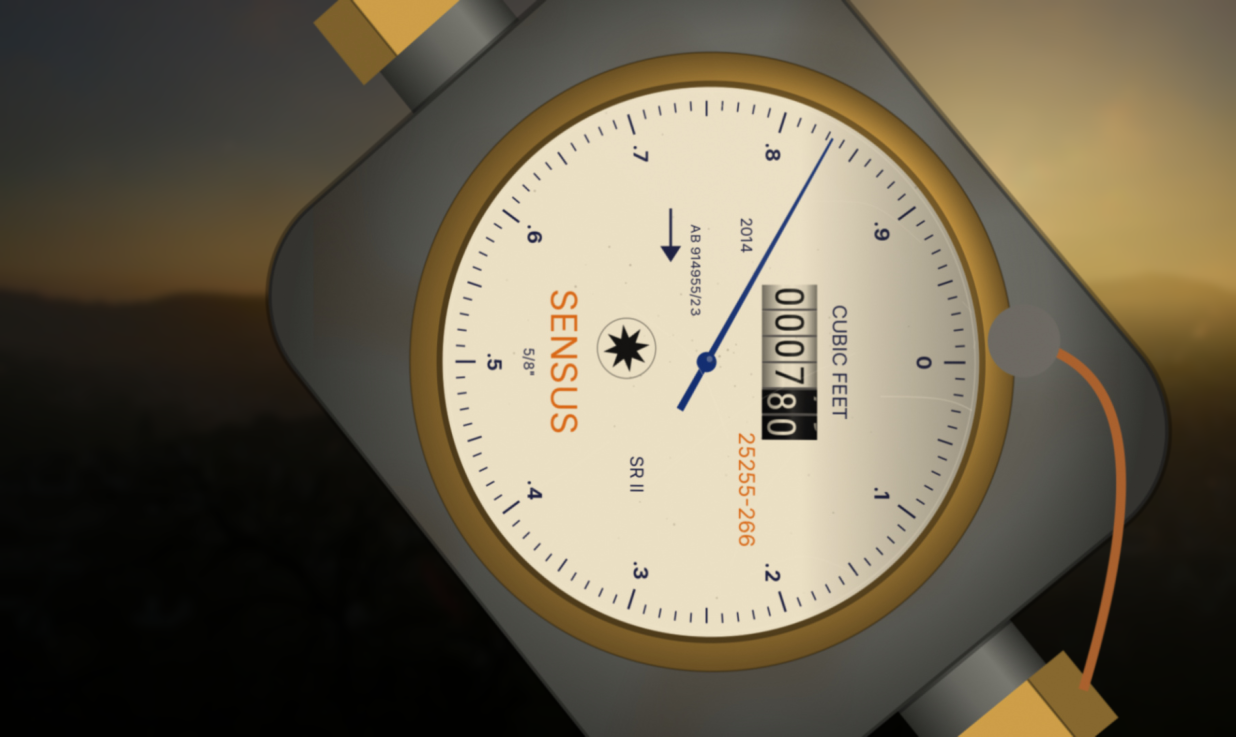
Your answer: 779.83 (ft³)
